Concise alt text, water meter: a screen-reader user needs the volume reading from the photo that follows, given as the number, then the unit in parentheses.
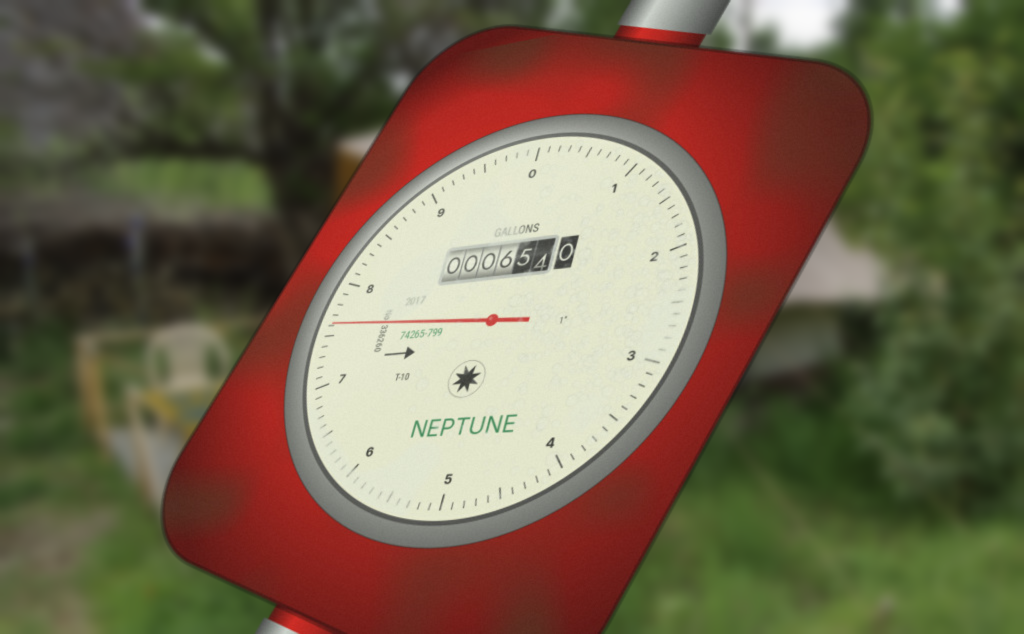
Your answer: 6537.6 (gal)
